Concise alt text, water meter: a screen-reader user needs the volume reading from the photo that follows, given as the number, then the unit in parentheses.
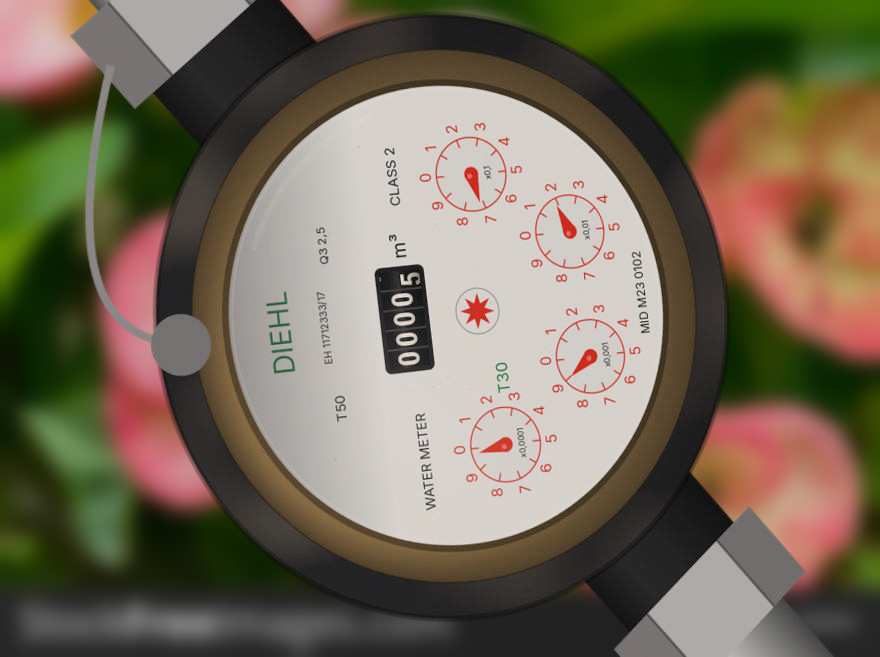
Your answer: 4.7189 (m³)
